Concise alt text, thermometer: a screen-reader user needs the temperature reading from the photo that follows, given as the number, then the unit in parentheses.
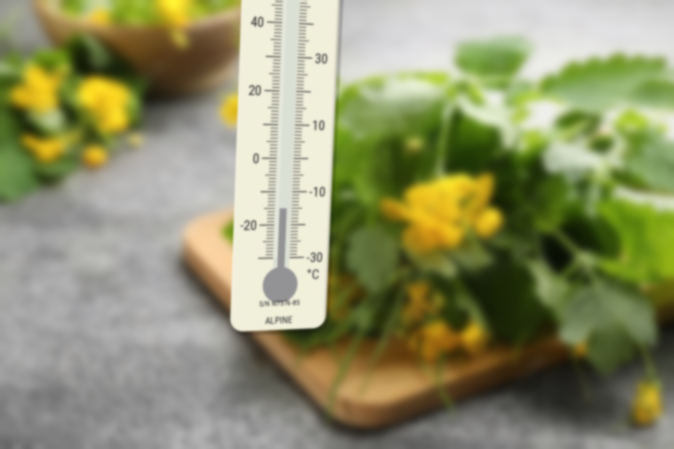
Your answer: -15 (°C)
